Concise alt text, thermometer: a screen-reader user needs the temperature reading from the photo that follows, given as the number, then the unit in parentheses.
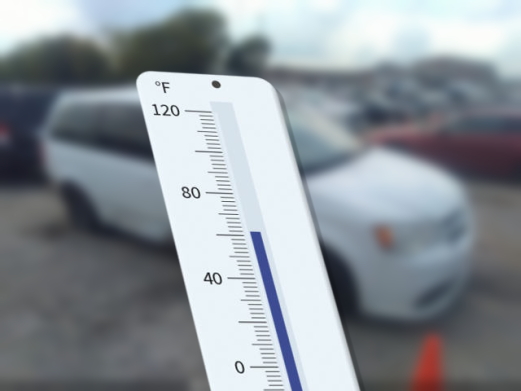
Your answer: 62 (°F)
